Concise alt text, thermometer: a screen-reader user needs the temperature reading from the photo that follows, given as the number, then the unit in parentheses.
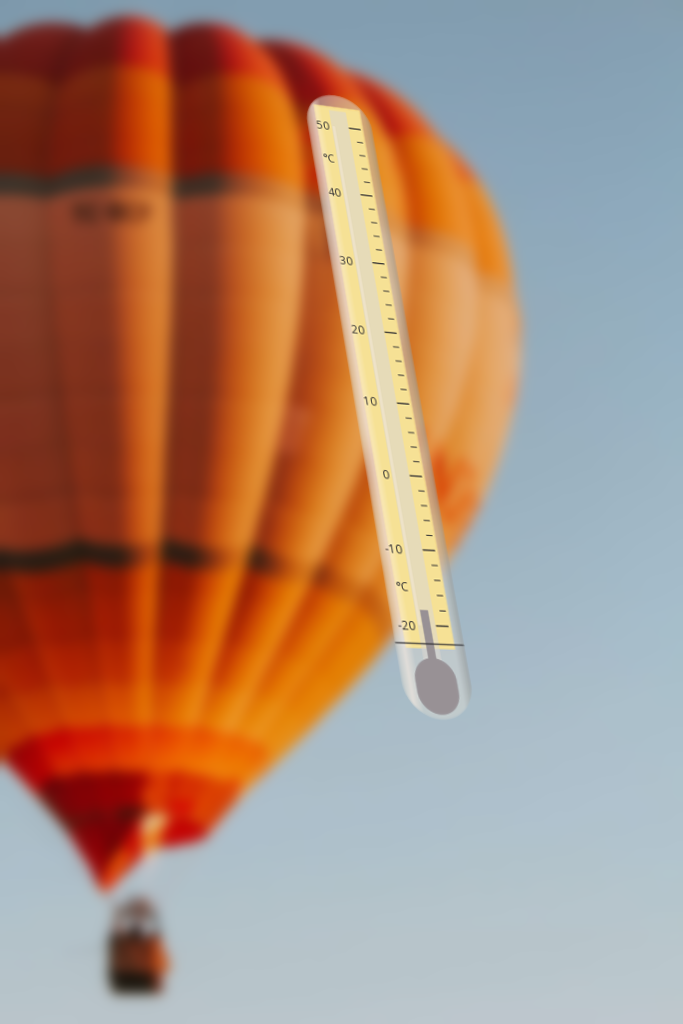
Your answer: -18 (°C)
